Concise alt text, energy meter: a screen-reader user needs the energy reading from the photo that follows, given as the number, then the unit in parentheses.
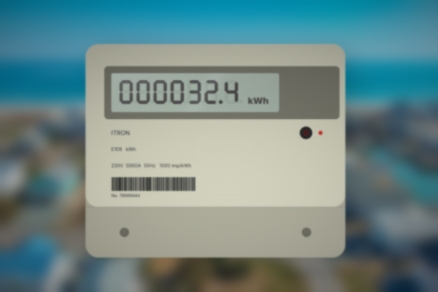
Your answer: 32.4 (kWh)
